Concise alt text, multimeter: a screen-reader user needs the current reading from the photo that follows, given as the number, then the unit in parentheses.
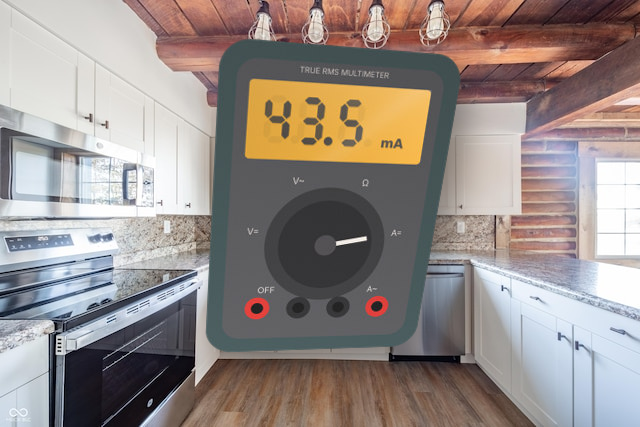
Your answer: 43.5 (mA)
